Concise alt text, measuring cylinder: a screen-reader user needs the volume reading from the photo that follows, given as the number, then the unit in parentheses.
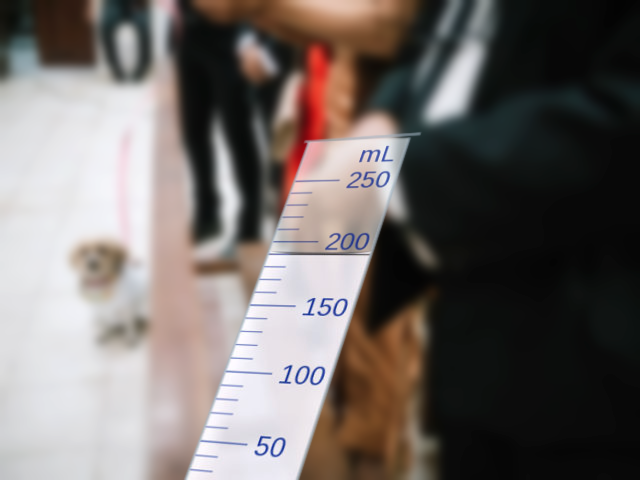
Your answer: 190 (mL)
